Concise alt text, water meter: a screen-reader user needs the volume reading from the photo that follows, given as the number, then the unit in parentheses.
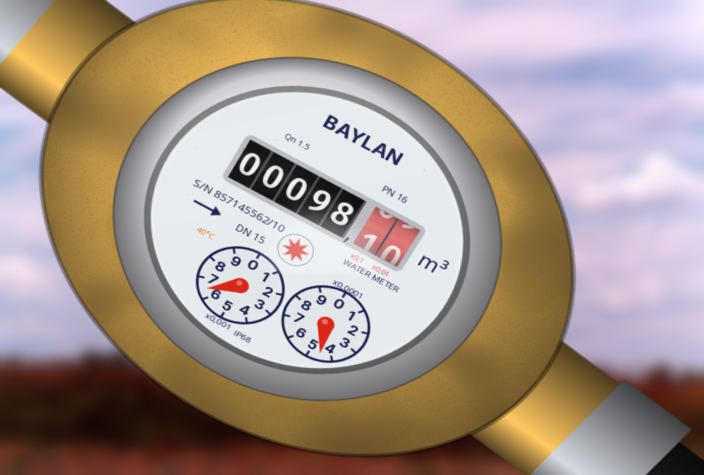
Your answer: 98.0964 (m³)
